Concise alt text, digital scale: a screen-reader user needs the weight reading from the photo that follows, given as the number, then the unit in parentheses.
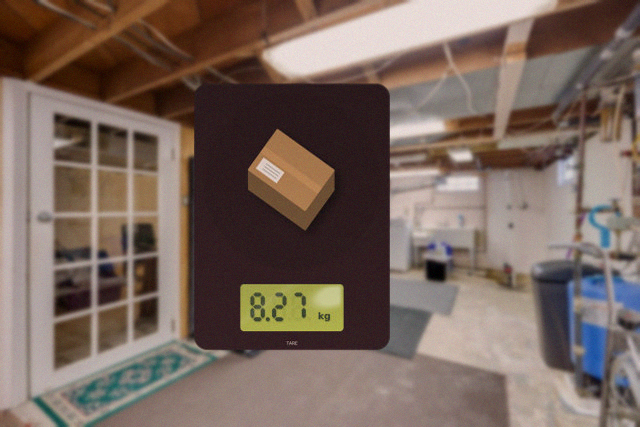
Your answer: 8.27 (kg)
